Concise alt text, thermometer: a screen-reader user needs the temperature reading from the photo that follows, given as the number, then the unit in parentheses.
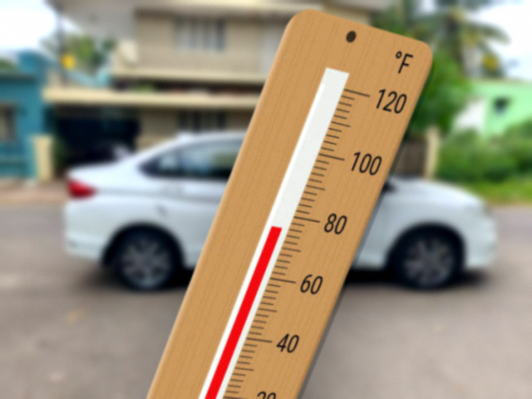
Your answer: 76 (°F)
